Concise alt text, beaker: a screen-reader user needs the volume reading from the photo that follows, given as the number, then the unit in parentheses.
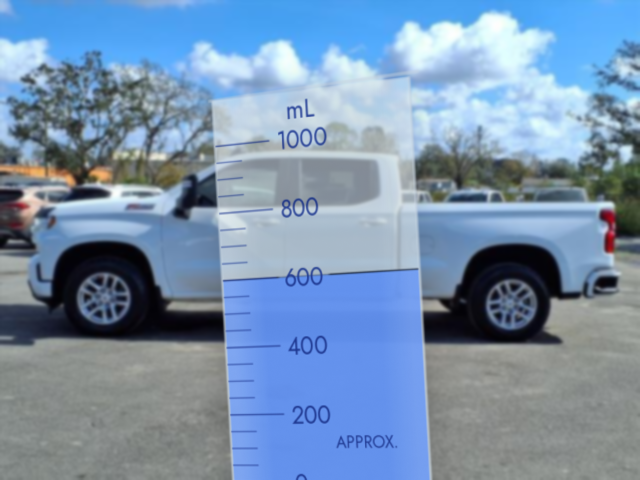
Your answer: 600 (mL)
